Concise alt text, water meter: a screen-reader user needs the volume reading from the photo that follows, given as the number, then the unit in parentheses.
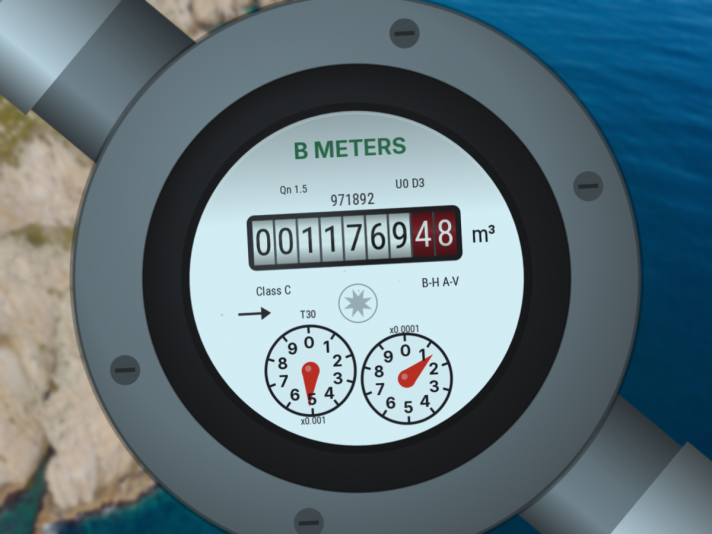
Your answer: 11769.4851 (m³)
